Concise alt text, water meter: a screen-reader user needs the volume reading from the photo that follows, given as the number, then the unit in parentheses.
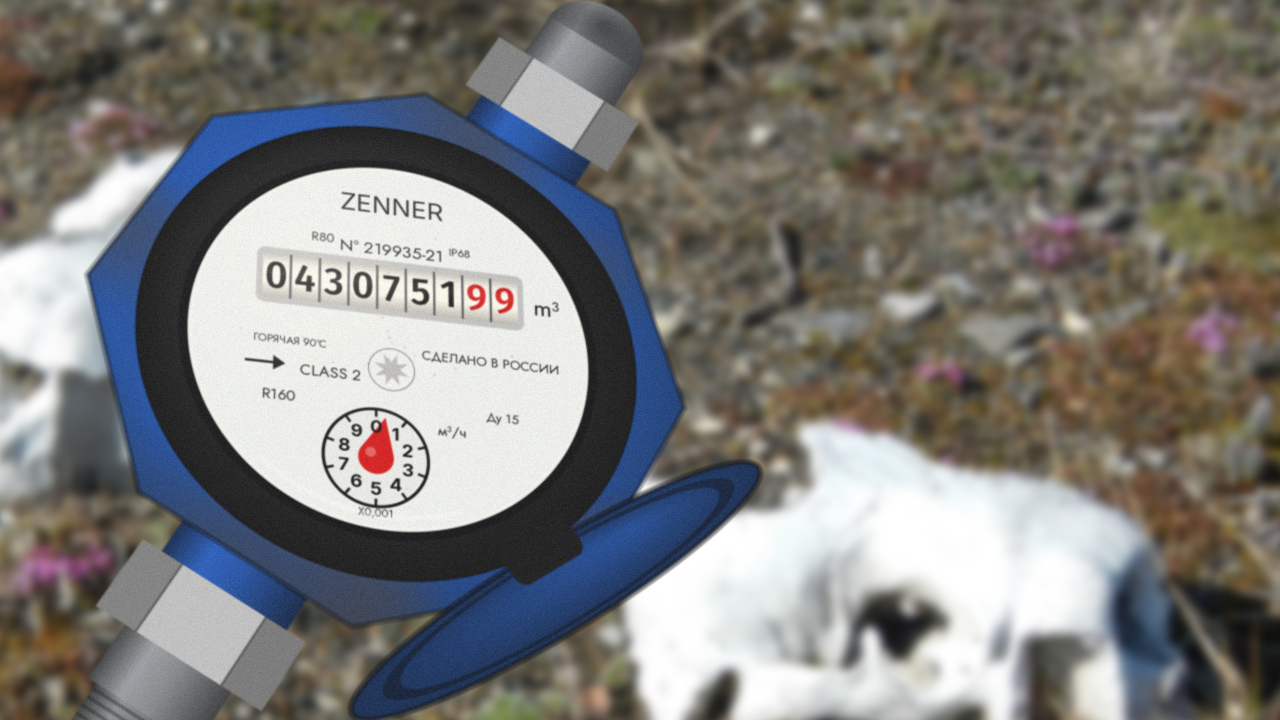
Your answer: 430751.990 (m³)
